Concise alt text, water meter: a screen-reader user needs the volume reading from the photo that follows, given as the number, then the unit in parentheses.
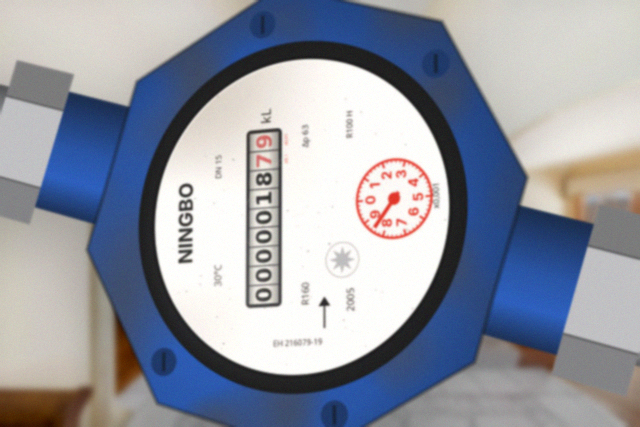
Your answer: 18.798 (kL)
